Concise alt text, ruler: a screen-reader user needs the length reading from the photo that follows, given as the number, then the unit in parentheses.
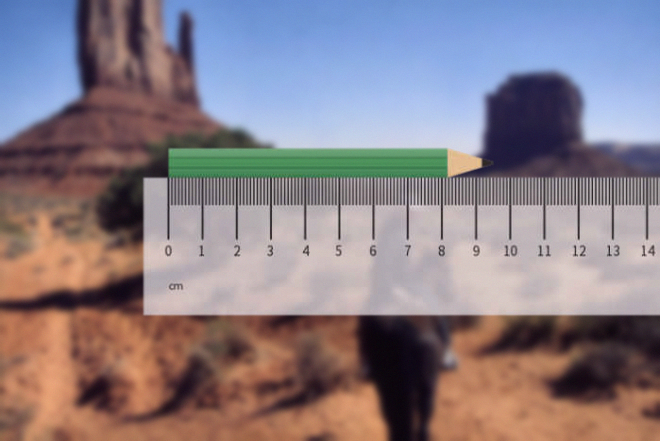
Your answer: 9.5 (cm)
